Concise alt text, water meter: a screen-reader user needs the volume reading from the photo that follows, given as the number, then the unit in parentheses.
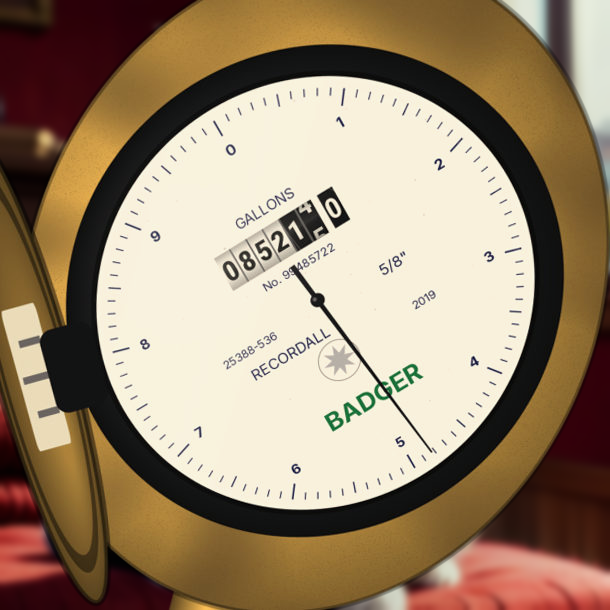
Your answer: 852144.8 (gal)
